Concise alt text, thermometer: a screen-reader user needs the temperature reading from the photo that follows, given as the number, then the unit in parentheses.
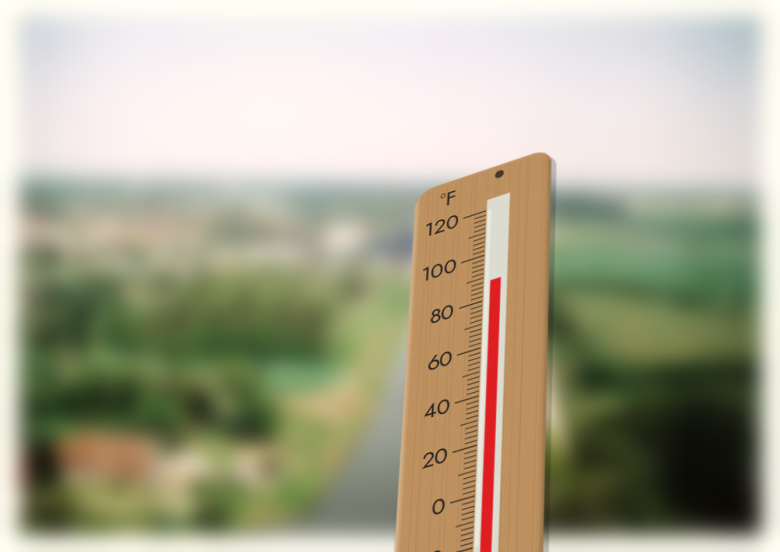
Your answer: 88 (°F)
